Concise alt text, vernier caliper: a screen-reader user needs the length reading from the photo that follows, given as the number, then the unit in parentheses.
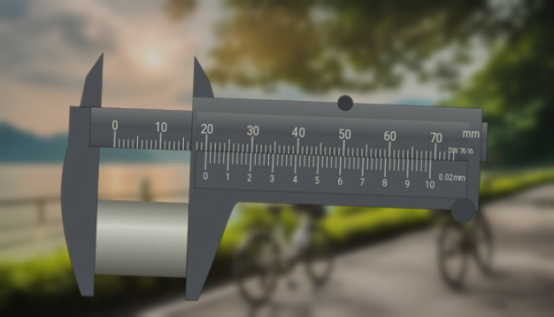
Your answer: 20.0 (mm)
